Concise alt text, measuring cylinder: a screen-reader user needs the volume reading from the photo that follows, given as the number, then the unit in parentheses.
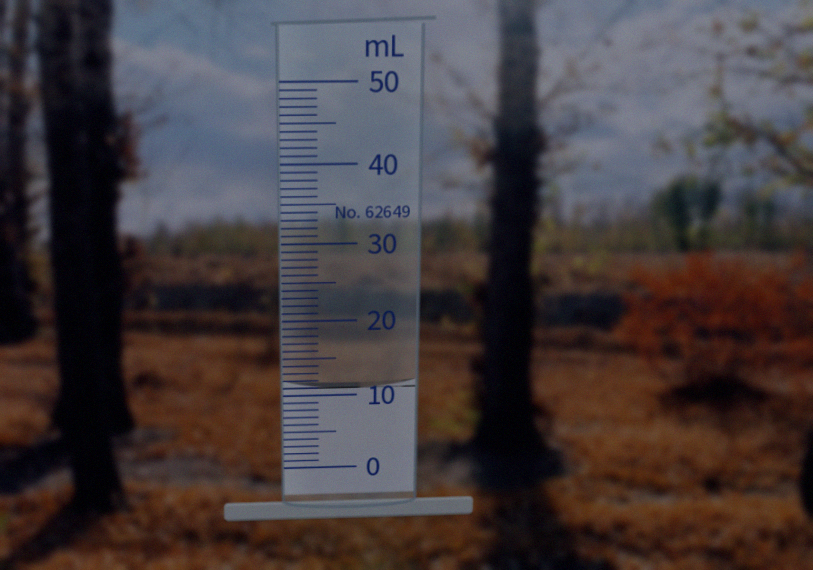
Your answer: 11 (mL)
